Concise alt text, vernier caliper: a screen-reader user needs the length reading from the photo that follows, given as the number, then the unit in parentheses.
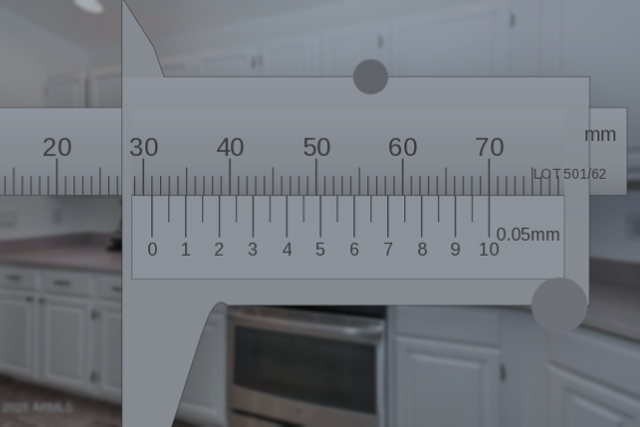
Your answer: 31.0 (mm)
